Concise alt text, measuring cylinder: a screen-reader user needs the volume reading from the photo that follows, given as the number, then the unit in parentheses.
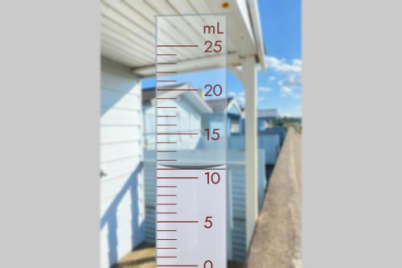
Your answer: 11 (mL)
